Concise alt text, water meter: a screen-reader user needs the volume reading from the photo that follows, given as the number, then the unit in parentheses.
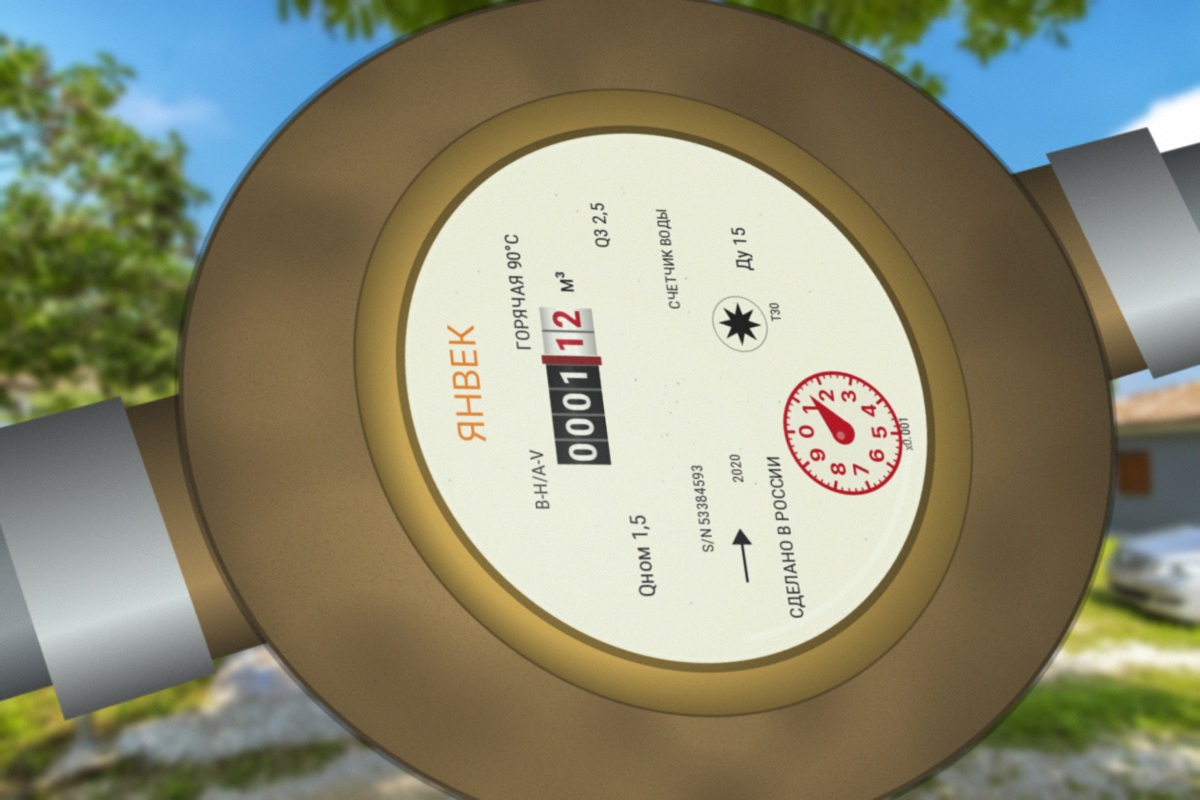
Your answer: 1.121 (m³)
